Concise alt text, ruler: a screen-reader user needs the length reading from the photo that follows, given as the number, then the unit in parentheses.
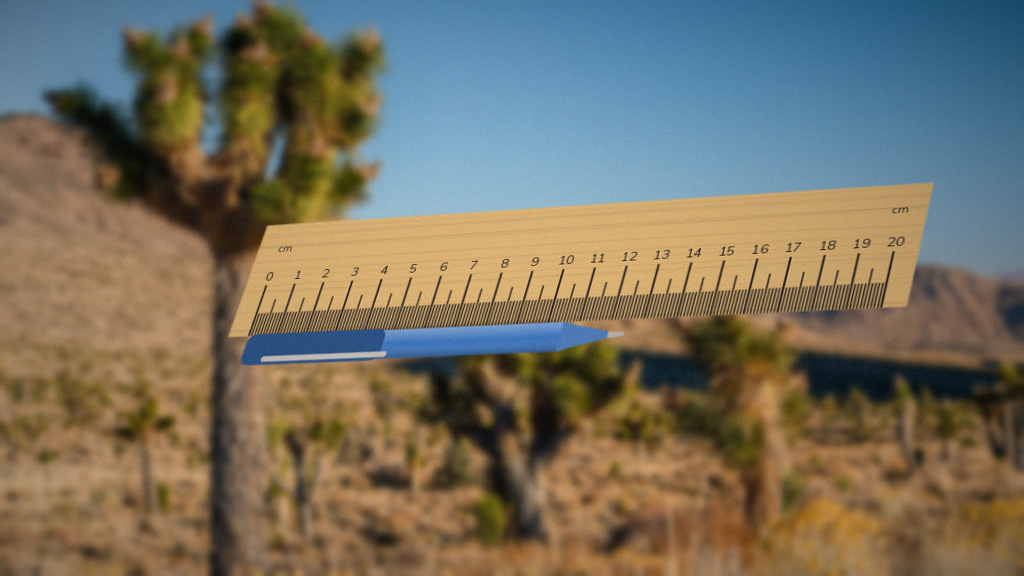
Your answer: 12.5 (cm)
